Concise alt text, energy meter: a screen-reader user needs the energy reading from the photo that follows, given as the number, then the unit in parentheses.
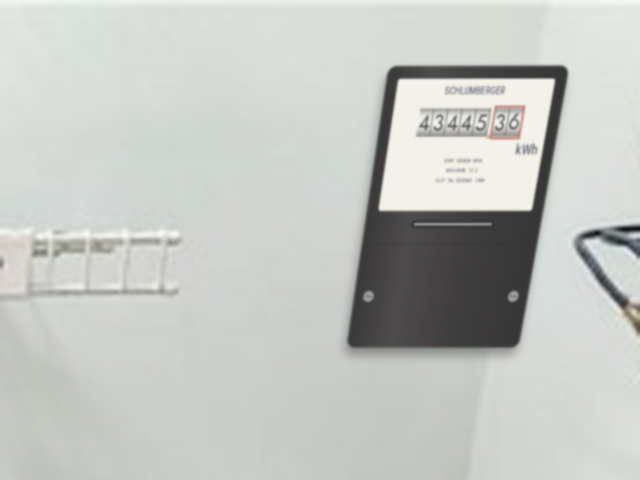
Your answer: 43445.36 (kWh)
